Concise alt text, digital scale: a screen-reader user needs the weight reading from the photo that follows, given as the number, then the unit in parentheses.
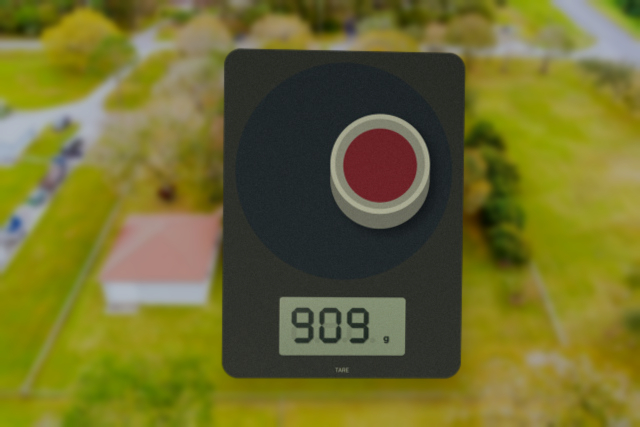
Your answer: 909 (g)
